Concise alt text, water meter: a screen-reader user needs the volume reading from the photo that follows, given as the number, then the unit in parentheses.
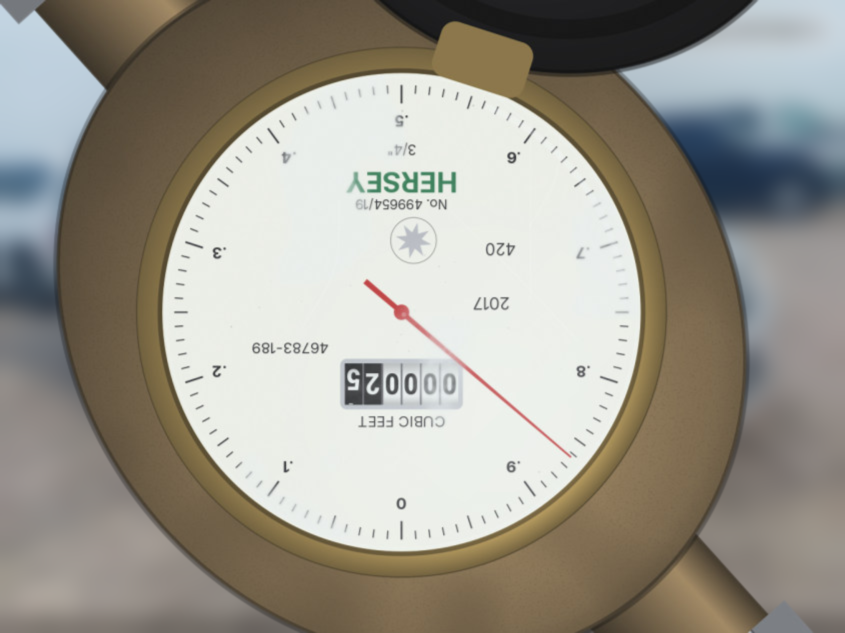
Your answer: 24.86 (ft³)
